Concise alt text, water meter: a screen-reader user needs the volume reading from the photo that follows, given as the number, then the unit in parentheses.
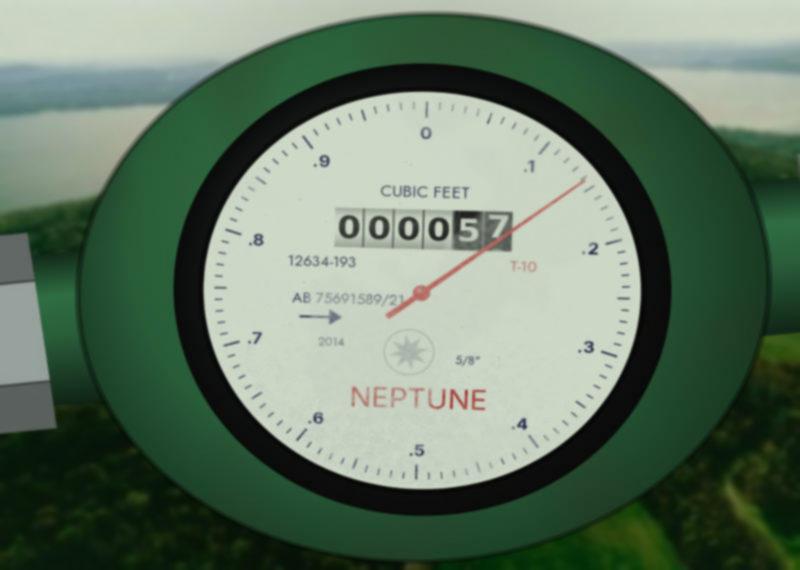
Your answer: 57.14 (ft³)
